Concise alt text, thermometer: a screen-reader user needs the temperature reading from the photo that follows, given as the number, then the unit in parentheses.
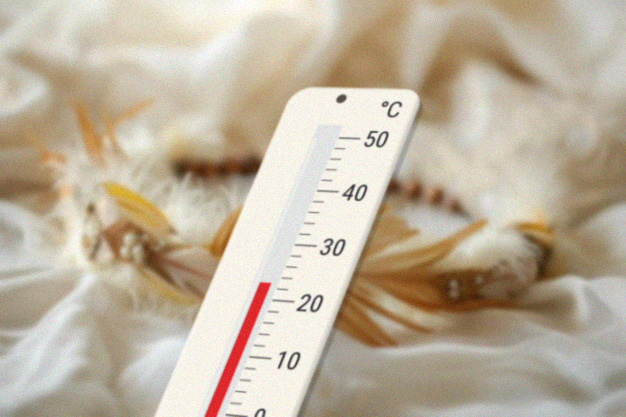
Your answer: 23 (°C)
